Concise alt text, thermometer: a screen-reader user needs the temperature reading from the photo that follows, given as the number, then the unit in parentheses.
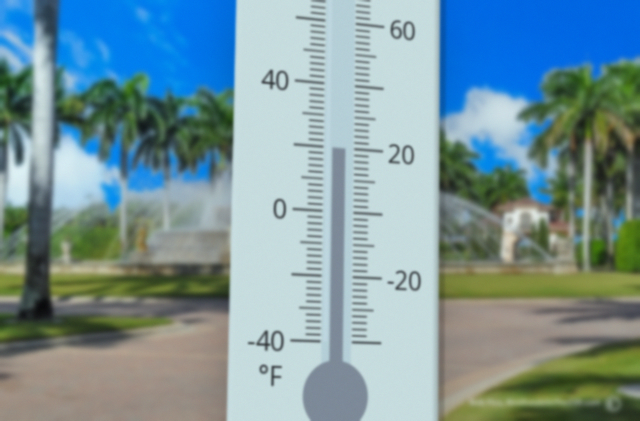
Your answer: 20 (°F)
